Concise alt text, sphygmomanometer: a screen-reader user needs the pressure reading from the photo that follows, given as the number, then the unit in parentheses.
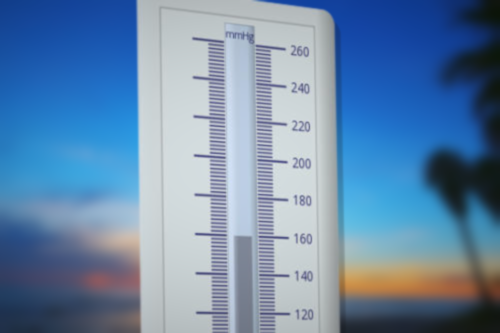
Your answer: 160 (mmHg)
